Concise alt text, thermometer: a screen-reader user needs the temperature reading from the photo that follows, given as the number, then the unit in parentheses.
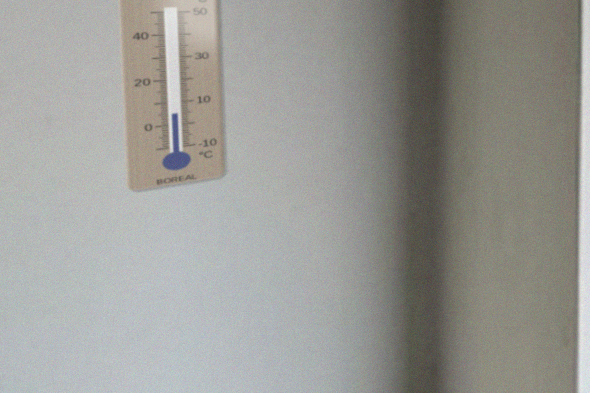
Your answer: 5 (°C)
